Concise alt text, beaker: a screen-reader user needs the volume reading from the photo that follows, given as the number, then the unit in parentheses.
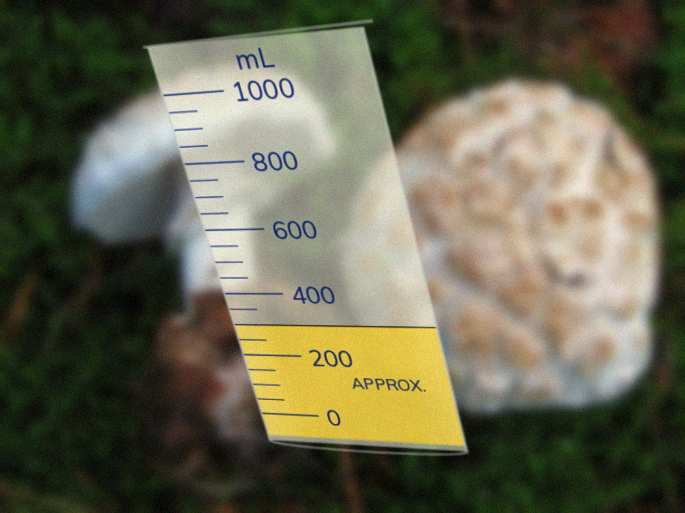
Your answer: 300 (mL)
